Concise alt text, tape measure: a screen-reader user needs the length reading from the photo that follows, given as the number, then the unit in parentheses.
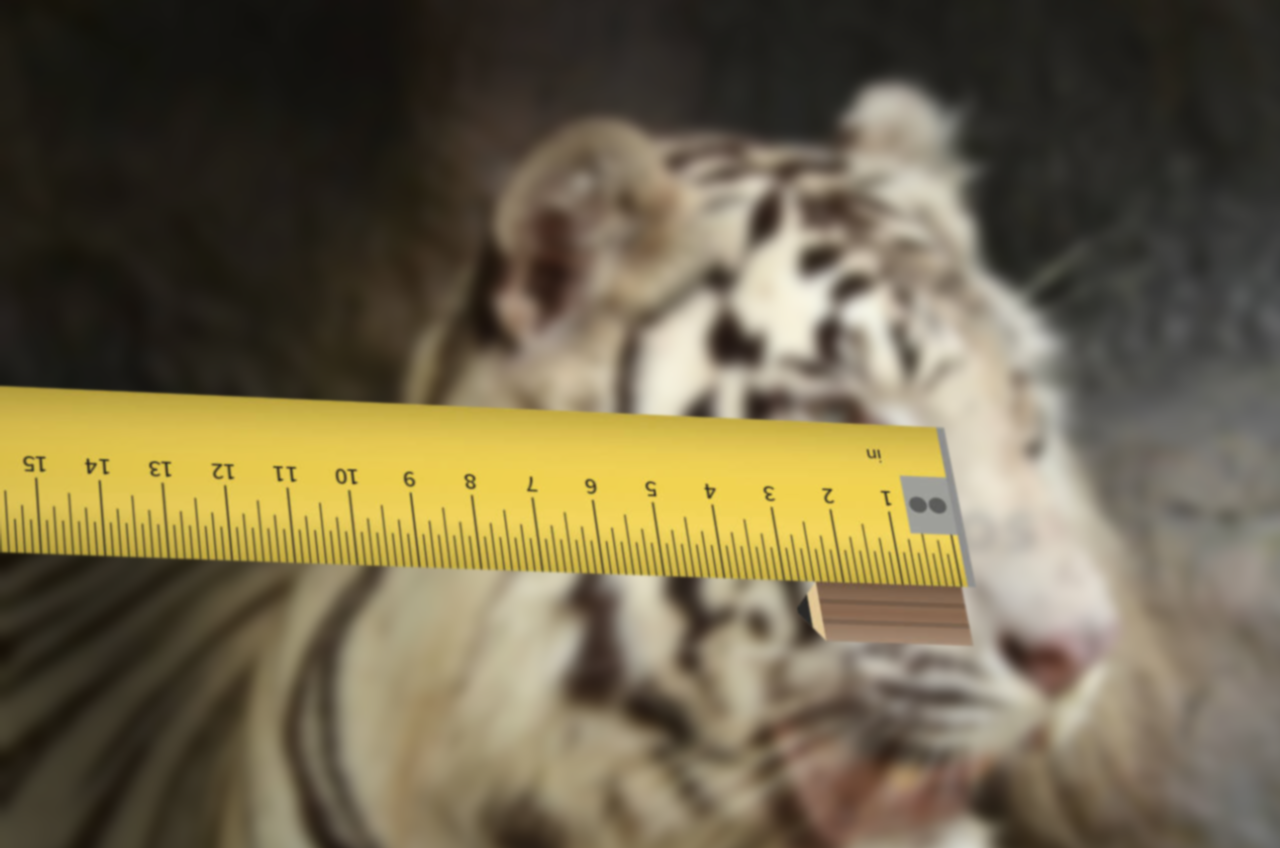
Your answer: 2.875 (in)
